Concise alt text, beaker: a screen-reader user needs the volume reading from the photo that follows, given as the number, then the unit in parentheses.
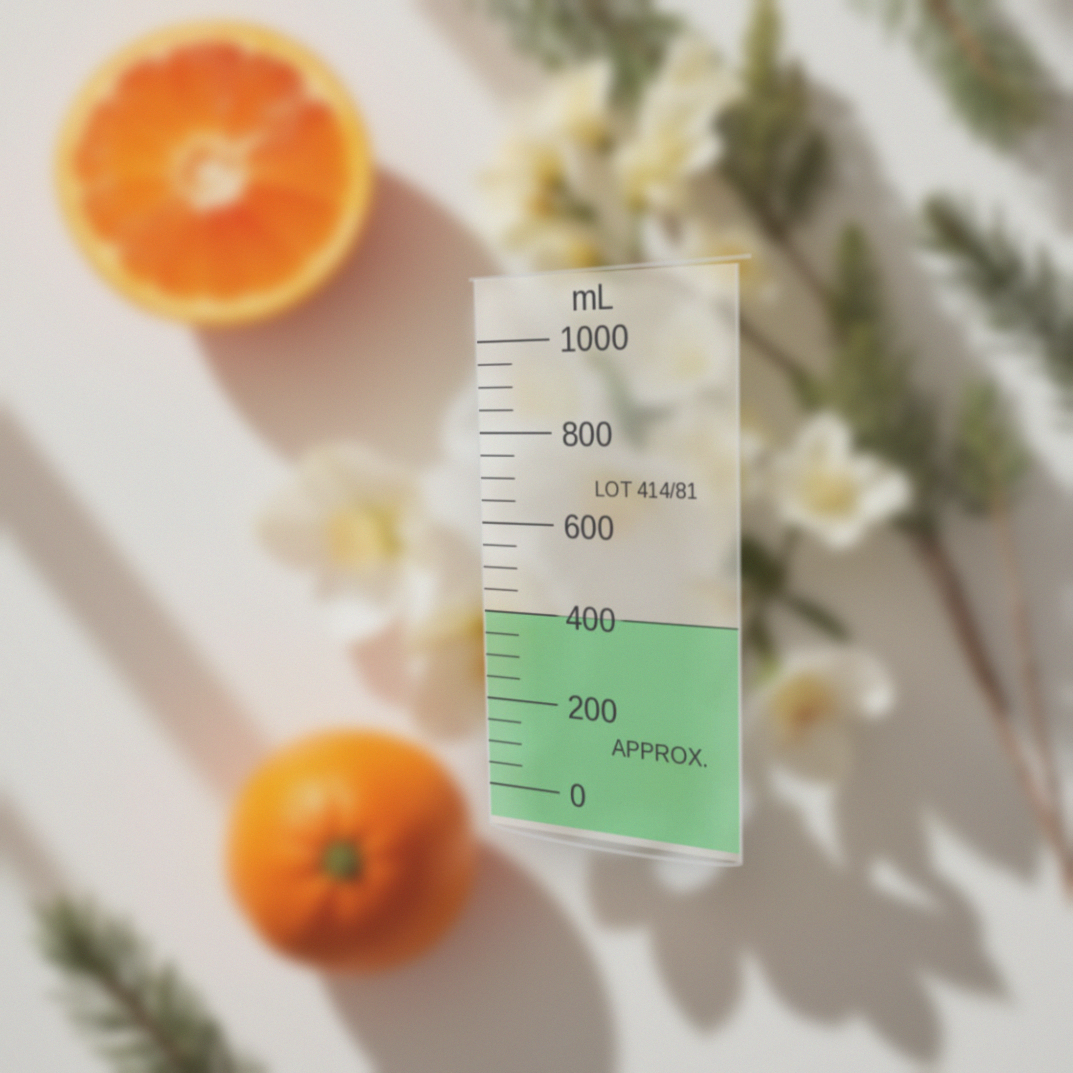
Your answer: 400 (mL)
